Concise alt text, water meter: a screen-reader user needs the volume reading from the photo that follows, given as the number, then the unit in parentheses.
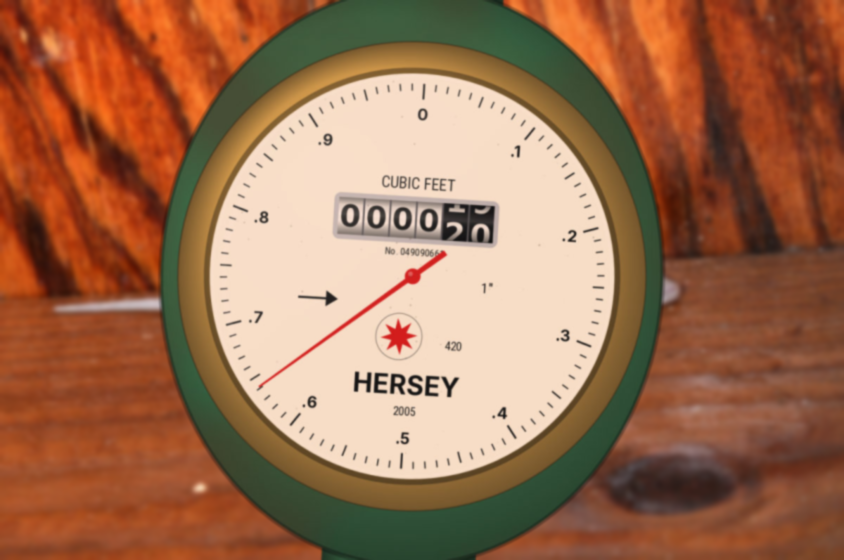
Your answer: 19.64 (ft³)
